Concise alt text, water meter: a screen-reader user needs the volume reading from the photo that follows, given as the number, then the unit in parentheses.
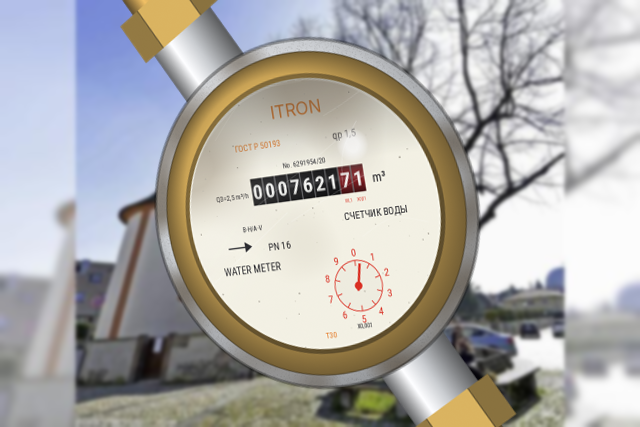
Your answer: 7621.710 (m³)
